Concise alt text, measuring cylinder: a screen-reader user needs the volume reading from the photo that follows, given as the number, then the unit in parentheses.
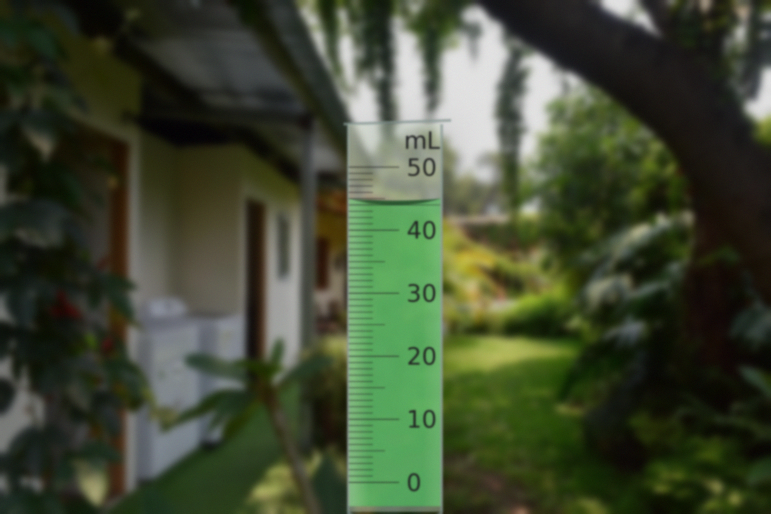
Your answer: 44 (mL)
